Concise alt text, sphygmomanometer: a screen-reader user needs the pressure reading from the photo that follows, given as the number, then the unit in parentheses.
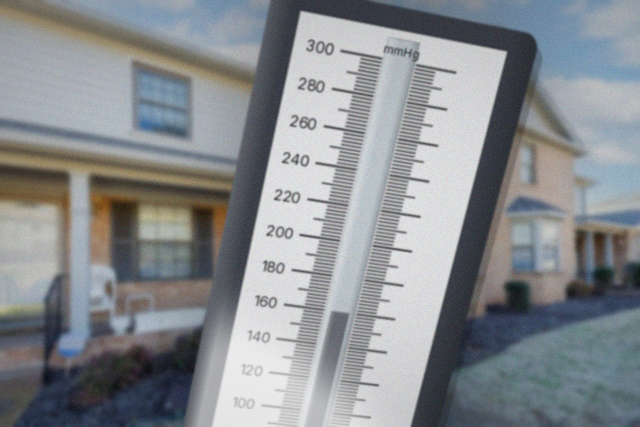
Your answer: 160 (mmHg)
